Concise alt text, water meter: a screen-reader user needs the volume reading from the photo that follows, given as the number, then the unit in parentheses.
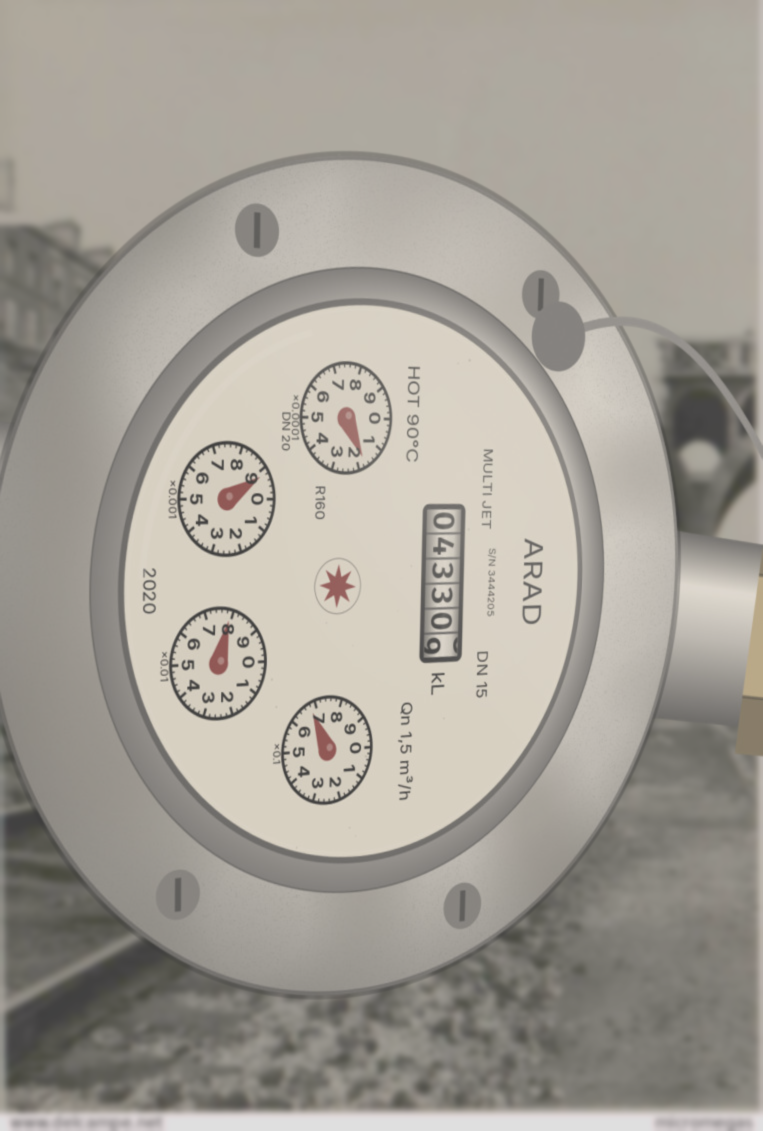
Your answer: 43308.6791 (kL)
